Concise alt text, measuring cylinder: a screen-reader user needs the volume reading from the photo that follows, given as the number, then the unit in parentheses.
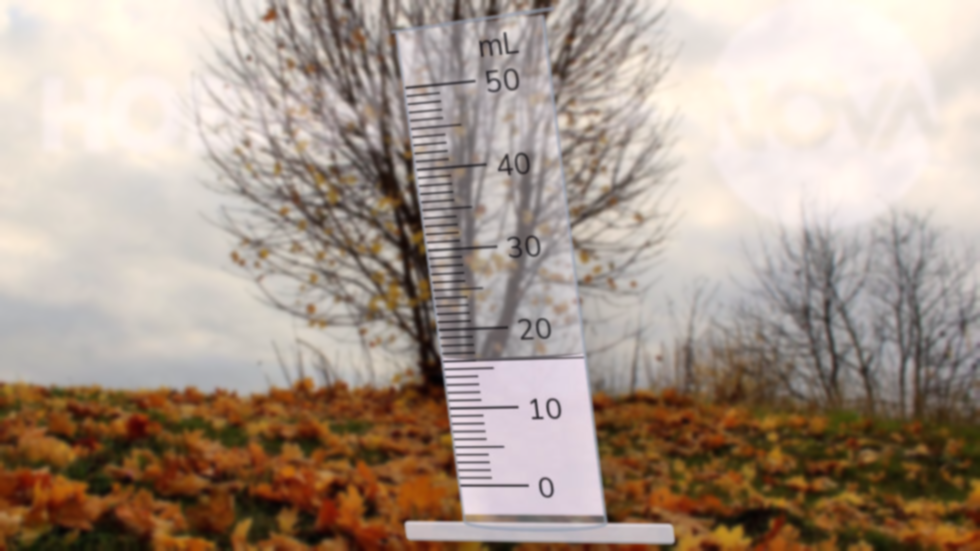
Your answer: 16 (mL)
